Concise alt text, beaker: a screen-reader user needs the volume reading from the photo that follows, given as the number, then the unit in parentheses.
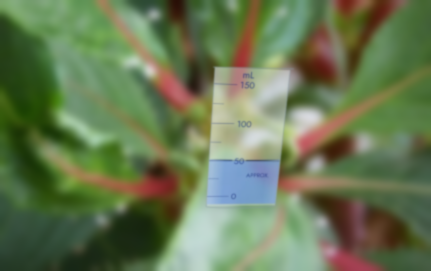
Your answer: 50 (mL)
